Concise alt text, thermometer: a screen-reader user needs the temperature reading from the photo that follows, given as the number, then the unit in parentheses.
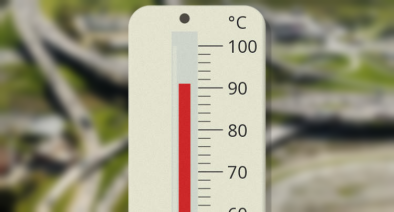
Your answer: 91 (°C)
